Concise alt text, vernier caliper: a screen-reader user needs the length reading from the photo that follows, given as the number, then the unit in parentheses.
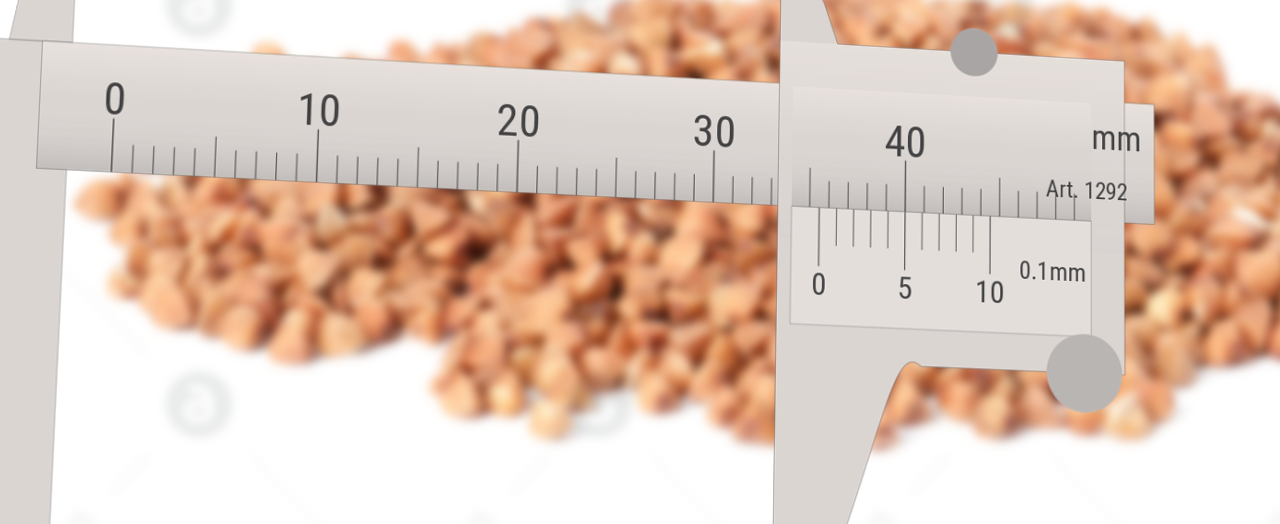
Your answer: 35.5 (mm)
